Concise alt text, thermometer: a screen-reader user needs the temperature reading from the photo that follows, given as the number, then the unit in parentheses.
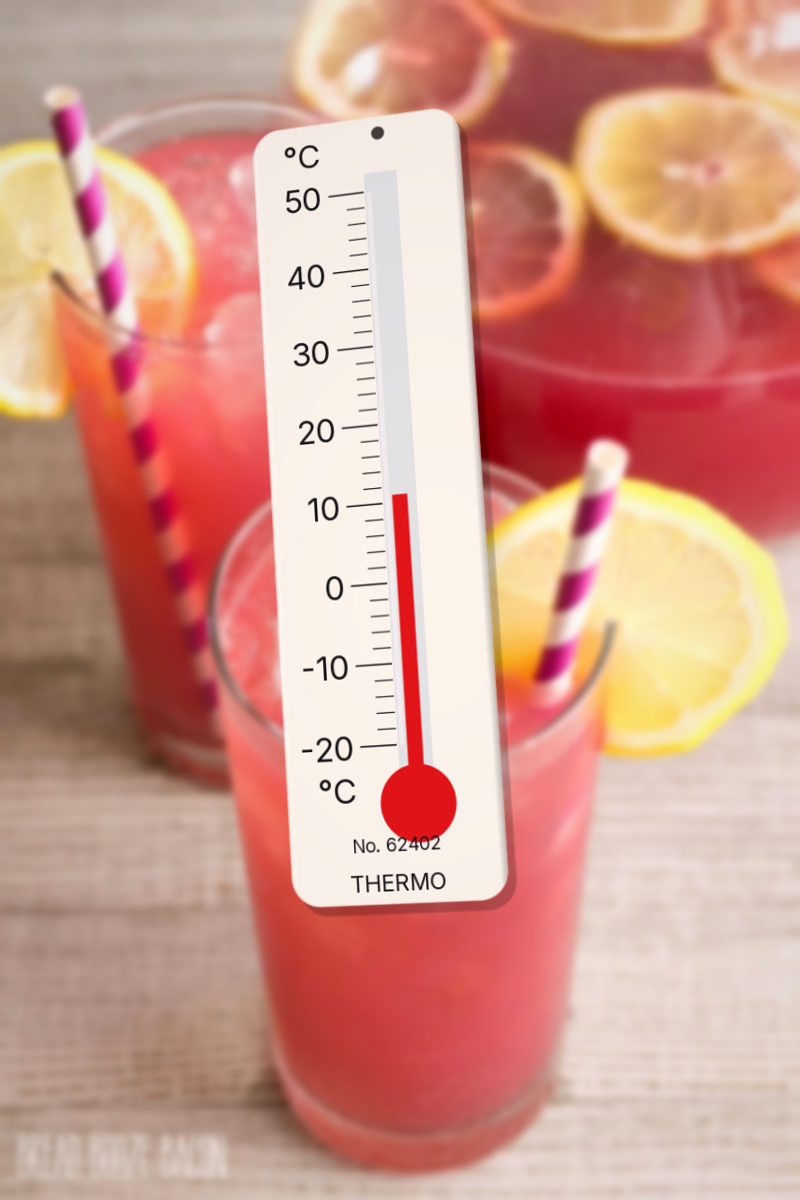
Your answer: 11 (°C)
